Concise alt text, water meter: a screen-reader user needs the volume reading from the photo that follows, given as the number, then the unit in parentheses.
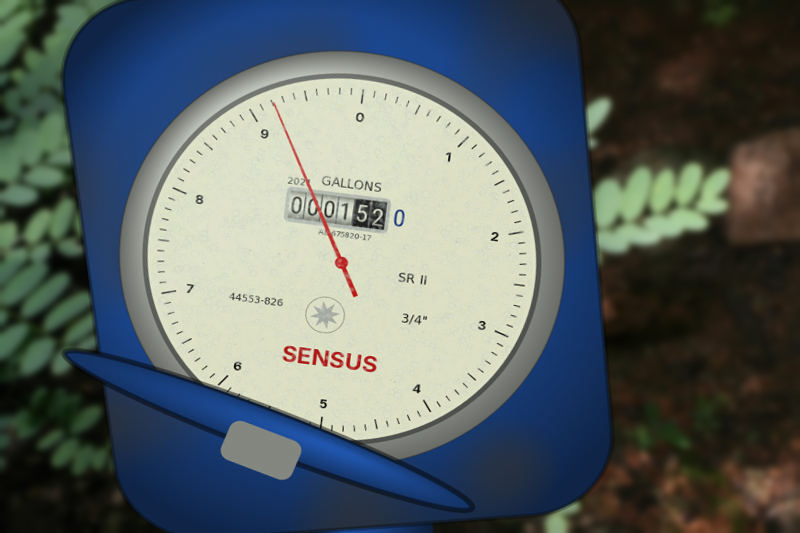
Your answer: 1519.2 (gal)
